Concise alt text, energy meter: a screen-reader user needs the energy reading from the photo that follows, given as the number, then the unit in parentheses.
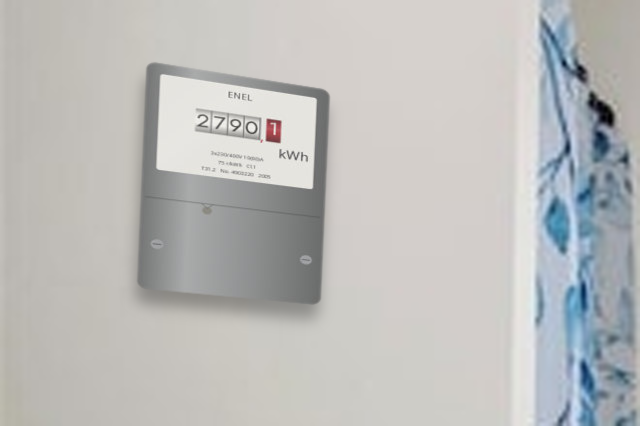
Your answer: 2790.1 (kWh)
